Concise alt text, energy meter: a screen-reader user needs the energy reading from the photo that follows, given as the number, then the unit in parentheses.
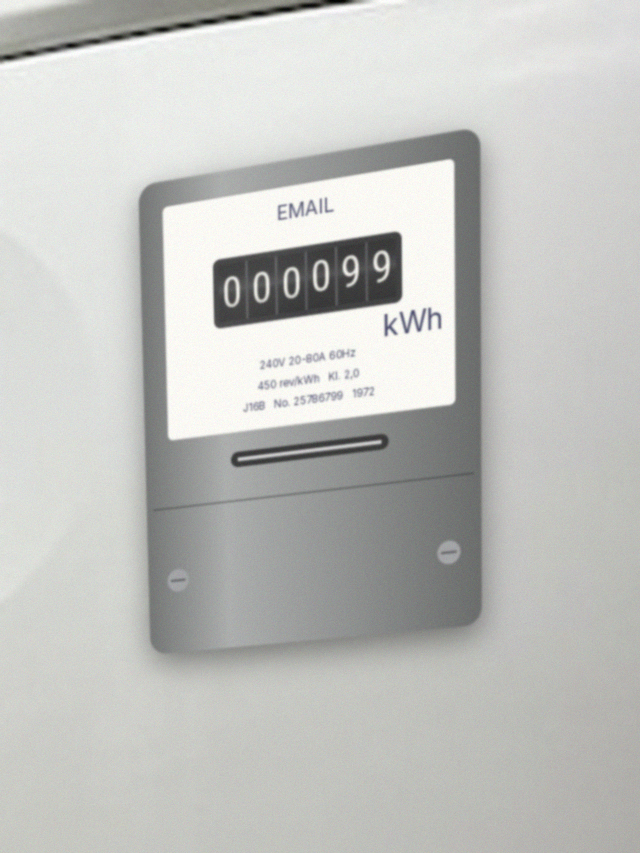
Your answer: 99 (kWh)
